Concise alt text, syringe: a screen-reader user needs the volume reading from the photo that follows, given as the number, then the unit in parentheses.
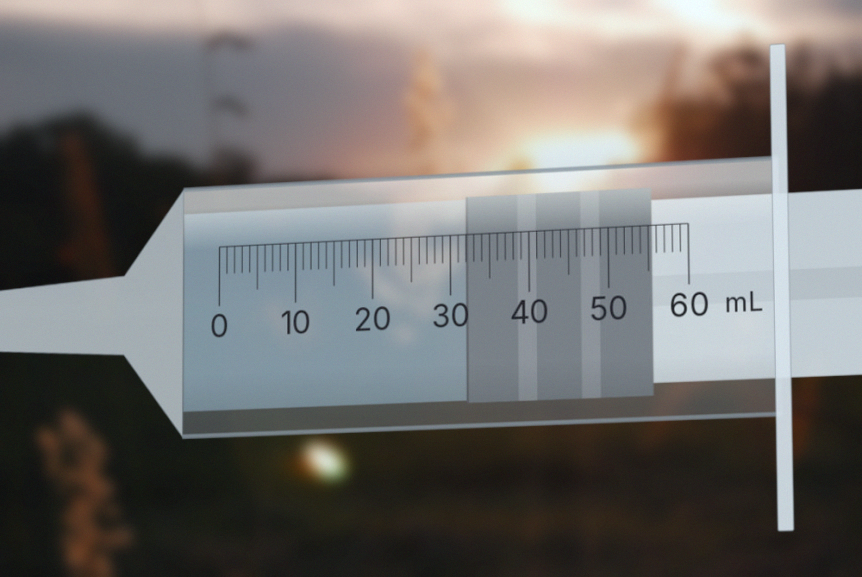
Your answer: 32 (mL)
